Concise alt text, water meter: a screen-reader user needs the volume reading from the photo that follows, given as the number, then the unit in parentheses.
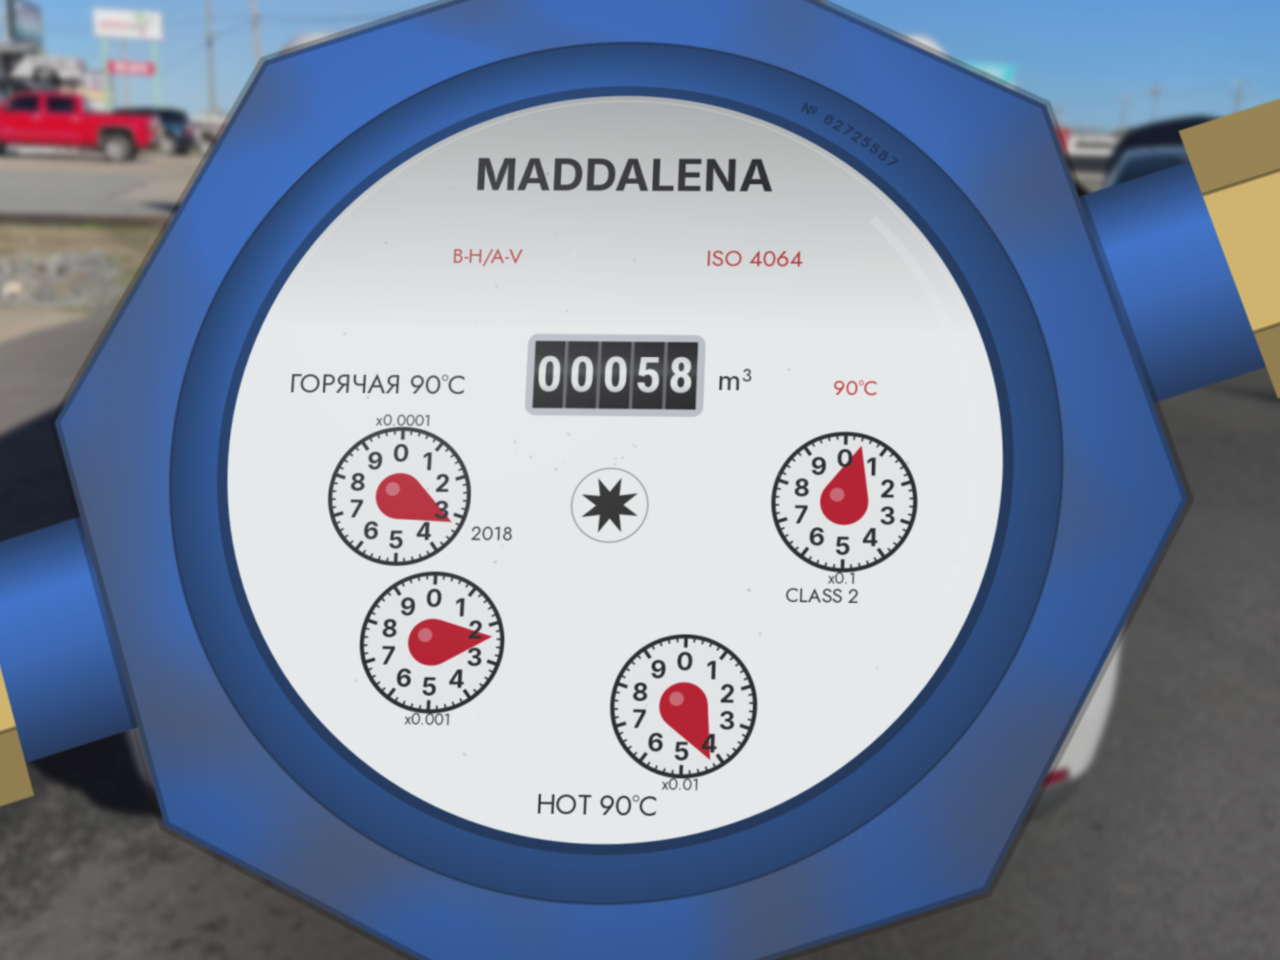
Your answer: 58.0423 (m³)
